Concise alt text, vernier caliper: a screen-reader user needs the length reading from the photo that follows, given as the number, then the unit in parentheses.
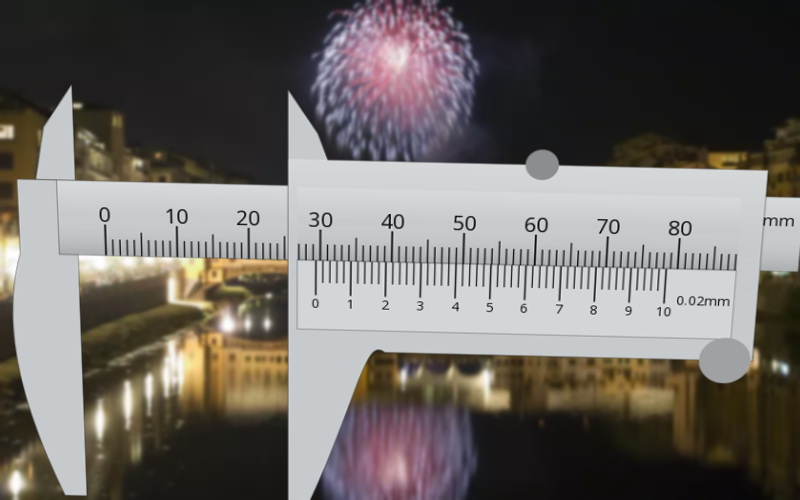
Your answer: 29.4 (mm)
